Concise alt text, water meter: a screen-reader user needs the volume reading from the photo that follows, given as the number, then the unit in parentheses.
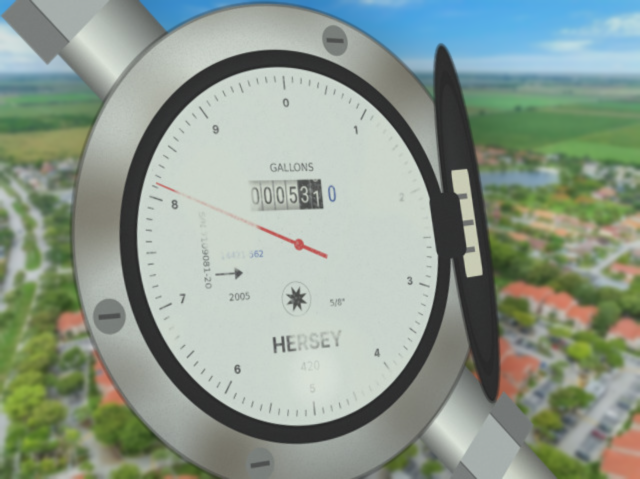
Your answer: 5308.1 (gal)
